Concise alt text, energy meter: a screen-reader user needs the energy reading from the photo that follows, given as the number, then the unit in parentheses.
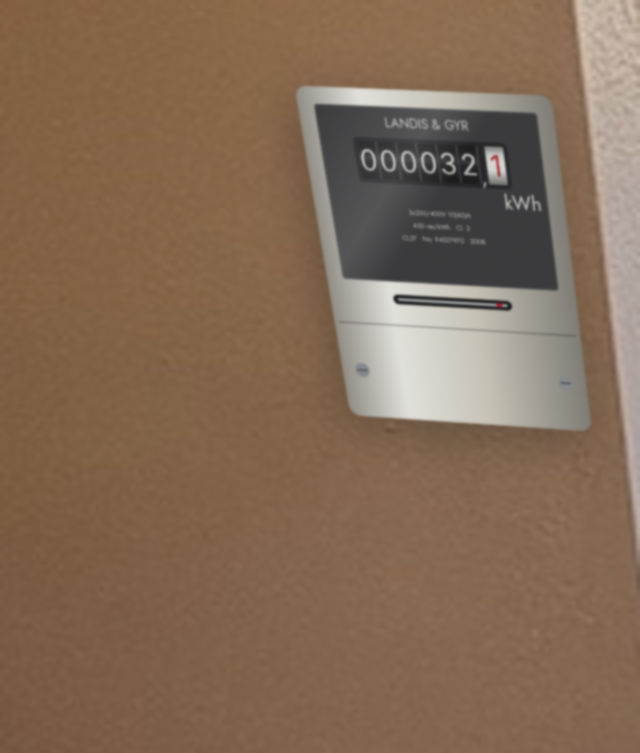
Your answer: 32.1 (kWh)
